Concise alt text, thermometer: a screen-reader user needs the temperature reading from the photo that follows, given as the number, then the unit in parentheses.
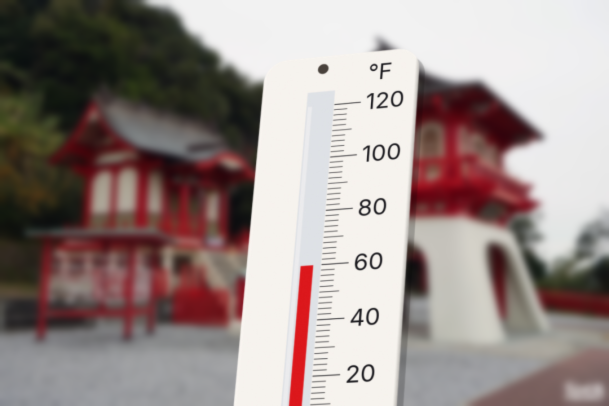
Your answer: 60 (°F)
